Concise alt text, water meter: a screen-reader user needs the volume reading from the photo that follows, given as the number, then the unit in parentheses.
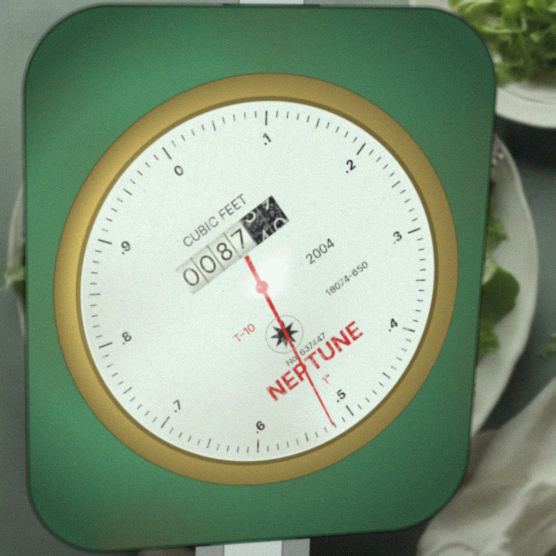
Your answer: 8739.52 (ft³)
